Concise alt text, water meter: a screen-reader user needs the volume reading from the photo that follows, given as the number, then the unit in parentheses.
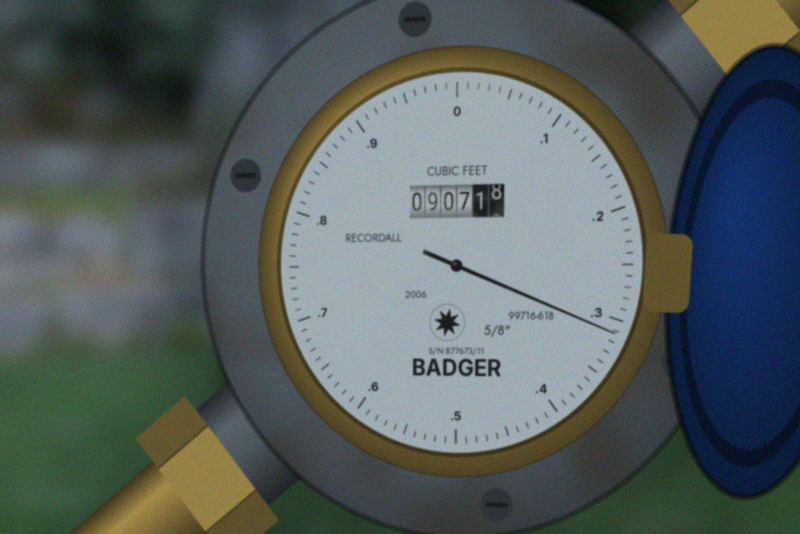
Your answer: 90718.31 (ft³)
